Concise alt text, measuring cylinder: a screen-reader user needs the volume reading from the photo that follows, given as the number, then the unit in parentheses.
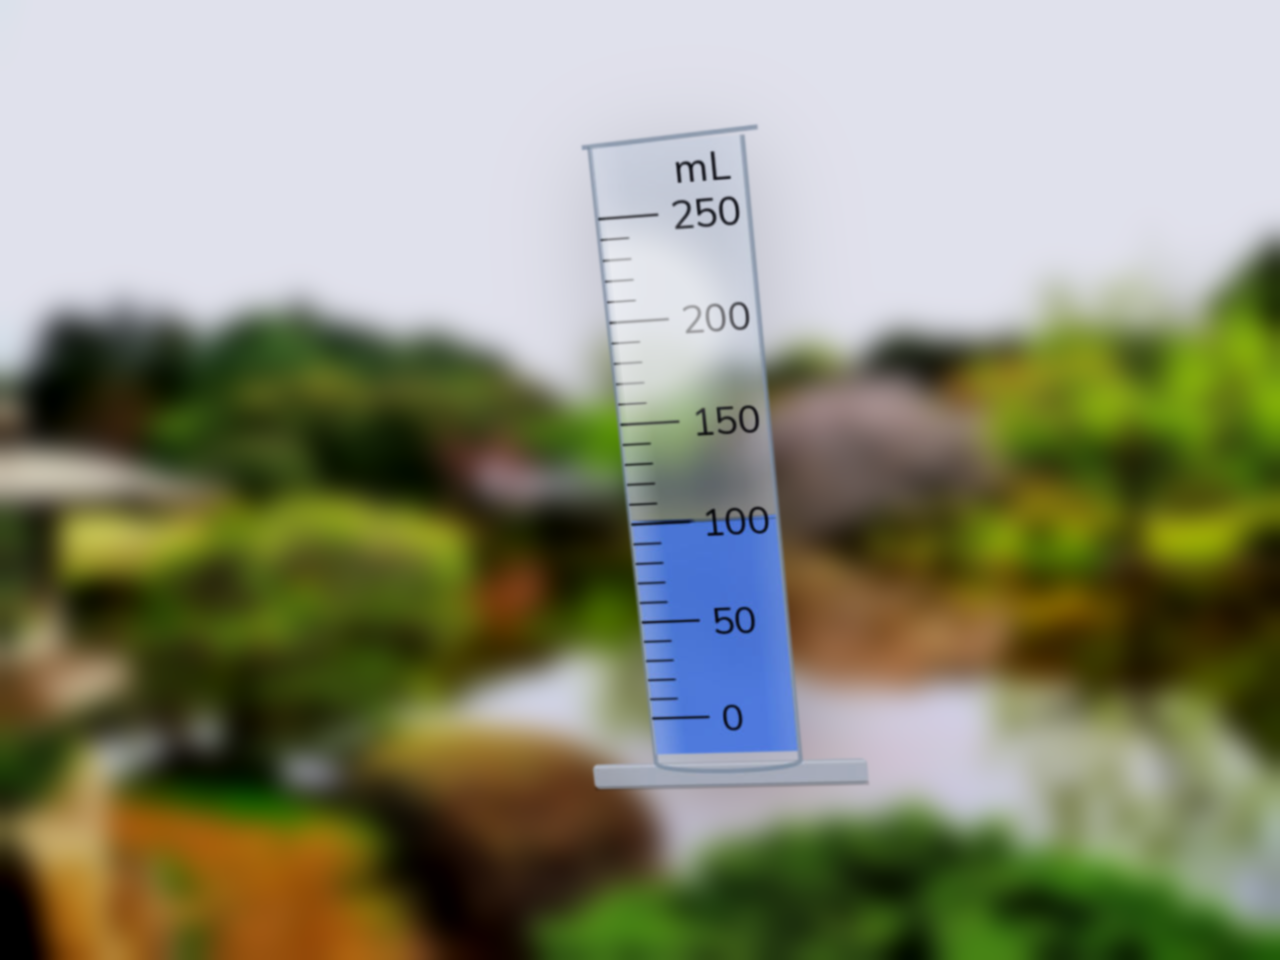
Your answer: 100 (mL)
